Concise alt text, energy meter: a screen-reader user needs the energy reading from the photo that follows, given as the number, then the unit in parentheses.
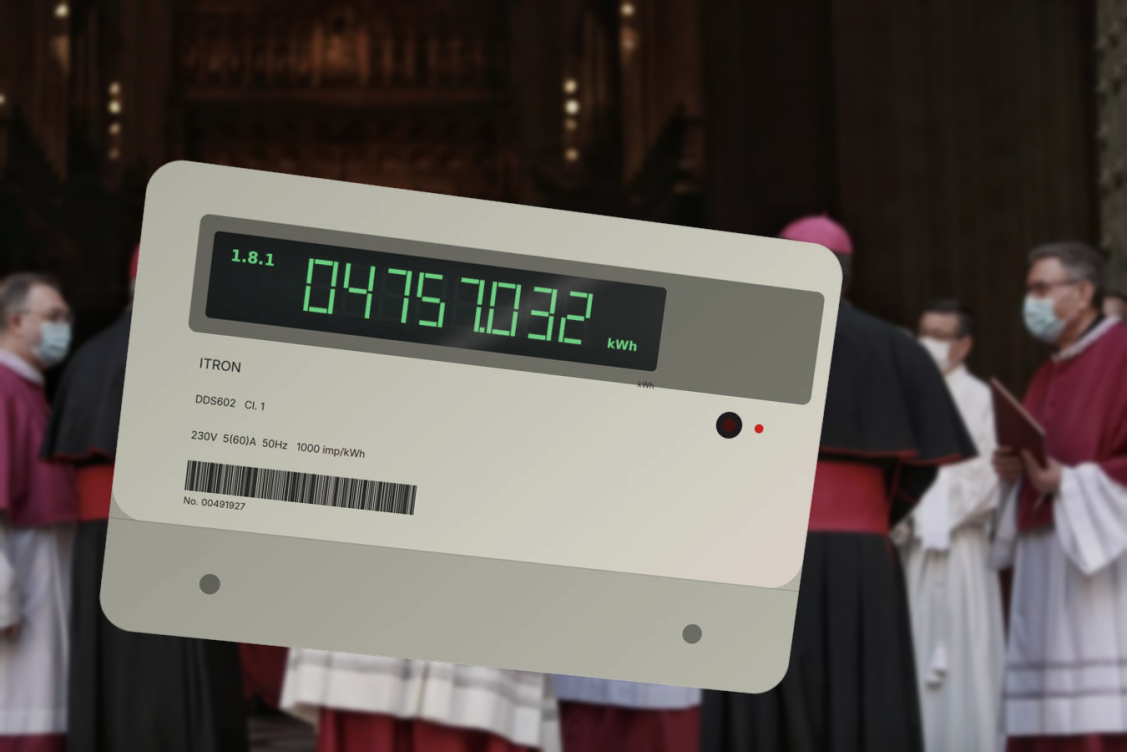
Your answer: 4757.032 (kWh)
